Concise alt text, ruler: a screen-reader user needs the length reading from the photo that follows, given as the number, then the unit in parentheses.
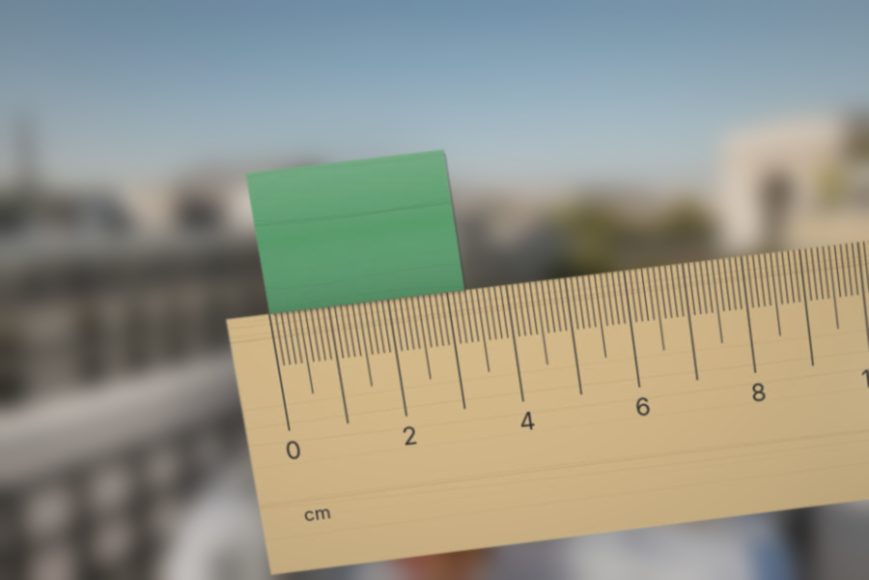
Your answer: 3.3 (cm)
